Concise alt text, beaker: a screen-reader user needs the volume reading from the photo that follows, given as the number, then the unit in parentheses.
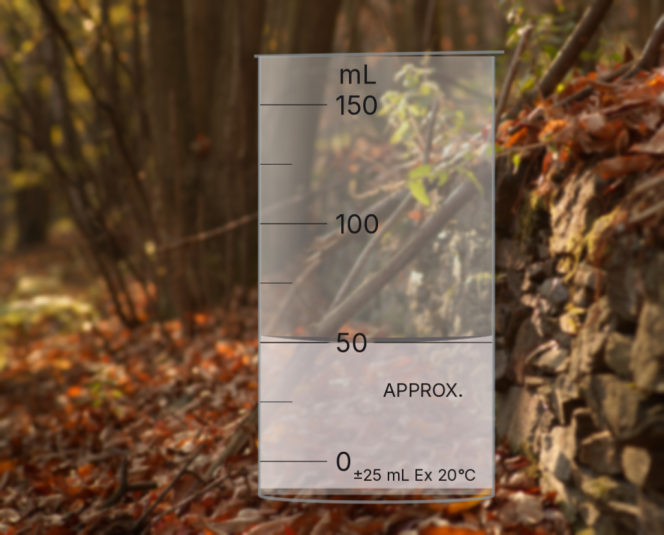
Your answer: 50 (mL)
